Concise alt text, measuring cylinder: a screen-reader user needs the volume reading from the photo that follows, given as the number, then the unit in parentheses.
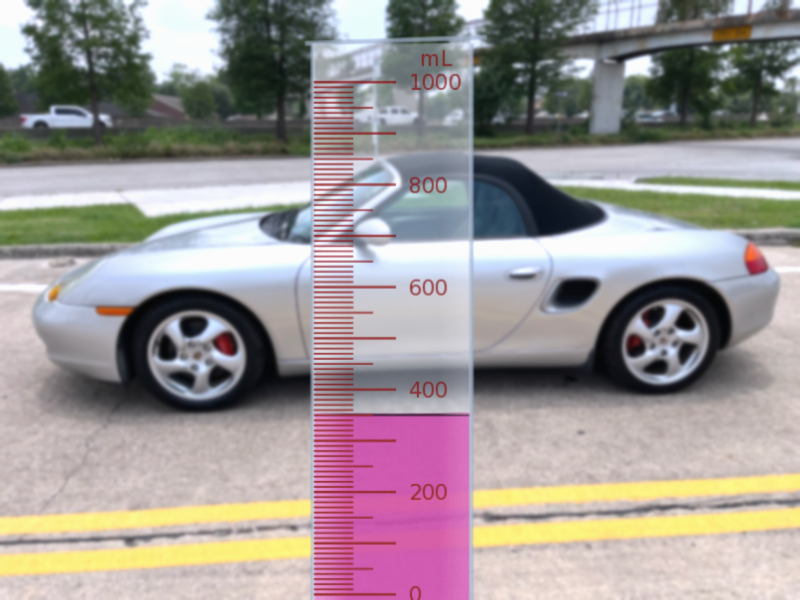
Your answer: 350 (mL)
